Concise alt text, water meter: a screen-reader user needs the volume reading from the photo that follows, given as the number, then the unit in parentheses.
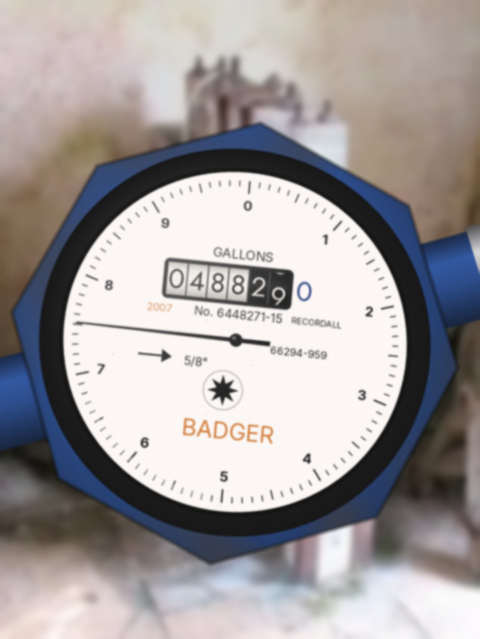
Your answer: 488287.5 (gal)
